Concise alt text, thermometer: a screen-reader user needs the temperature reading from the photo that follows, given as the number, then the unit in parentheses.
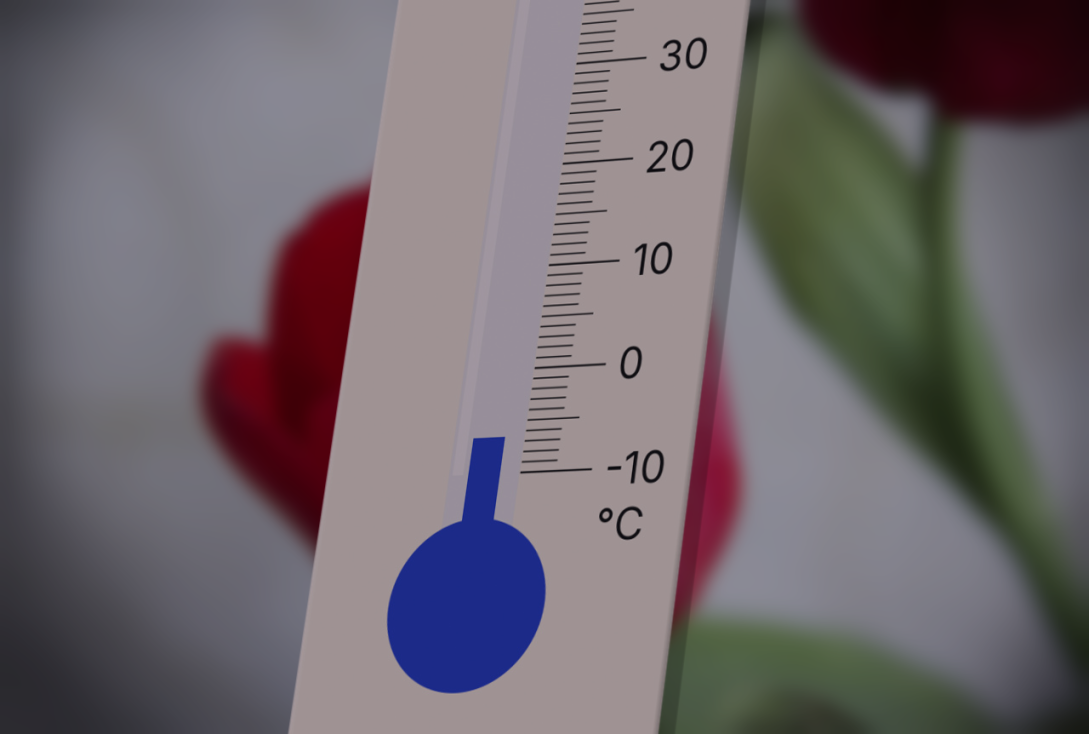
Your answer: -6.5 (°C)
